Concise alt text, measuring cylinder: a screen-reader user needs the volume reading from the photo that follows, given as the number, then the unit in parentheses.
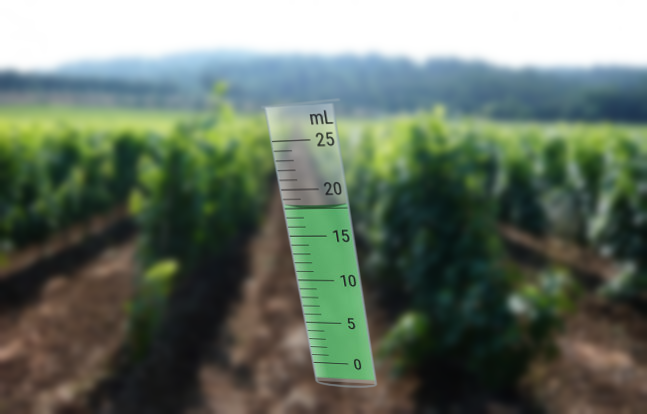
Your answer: 18 (mL)
